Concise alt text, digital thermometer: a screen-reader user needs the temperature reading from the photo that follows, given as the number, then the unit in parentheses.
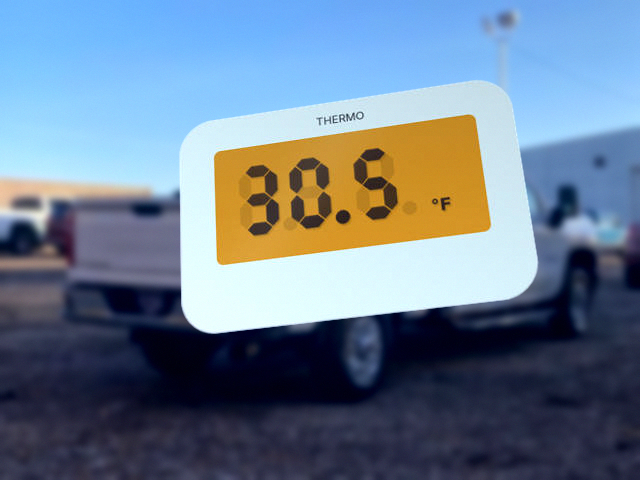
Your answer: 30.5 (°F)
